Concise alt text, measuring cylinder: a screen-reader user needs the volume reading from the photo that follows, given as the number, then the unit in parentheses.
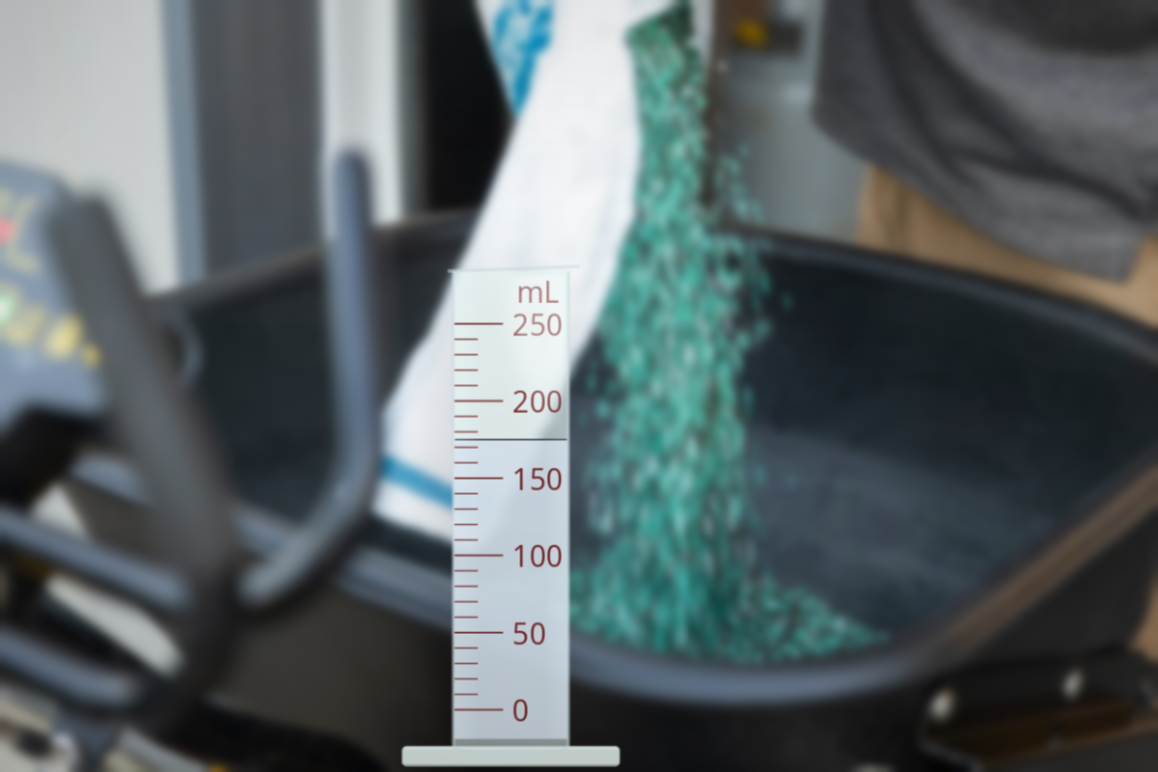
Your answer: 175 (mL)
